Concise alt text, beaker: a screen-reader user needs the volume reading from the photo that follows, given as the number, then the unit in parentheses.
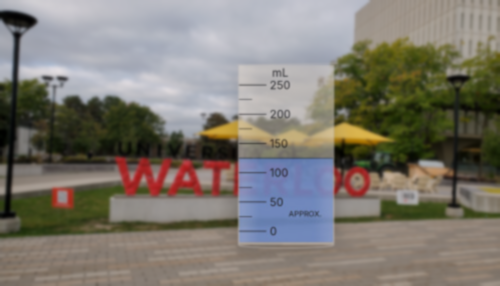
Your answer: 125 (mL)
